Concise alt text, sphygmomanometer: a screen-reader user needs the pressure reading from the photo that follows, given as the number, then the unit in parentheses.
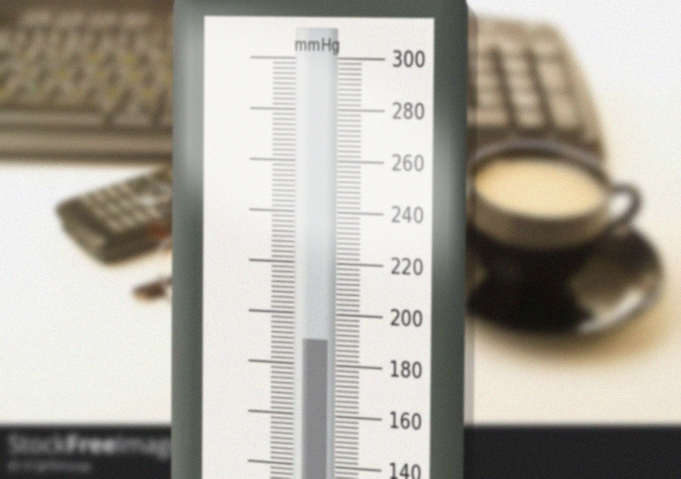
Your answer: 190 (mmHg)
